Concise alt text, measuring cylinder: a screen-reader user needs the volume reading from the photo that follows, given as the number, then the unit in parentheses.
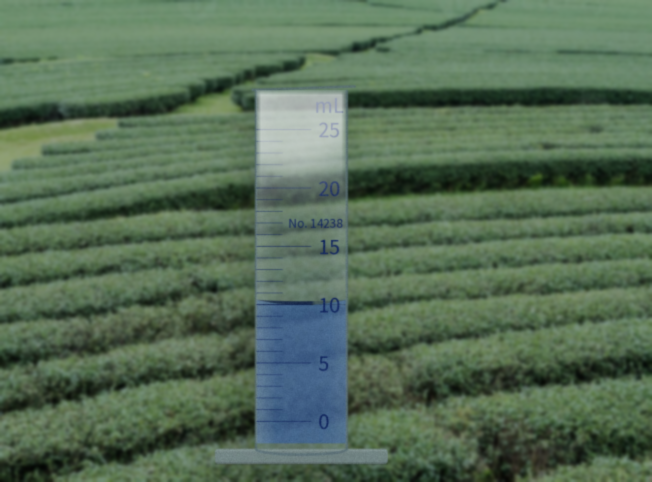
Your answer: 10 (mL)
